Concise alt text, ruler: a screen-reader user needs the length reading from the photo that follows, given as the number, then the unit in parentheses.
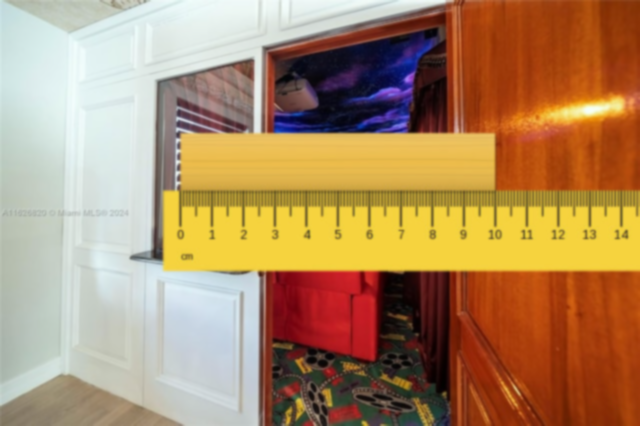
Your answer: 10 (cm)
